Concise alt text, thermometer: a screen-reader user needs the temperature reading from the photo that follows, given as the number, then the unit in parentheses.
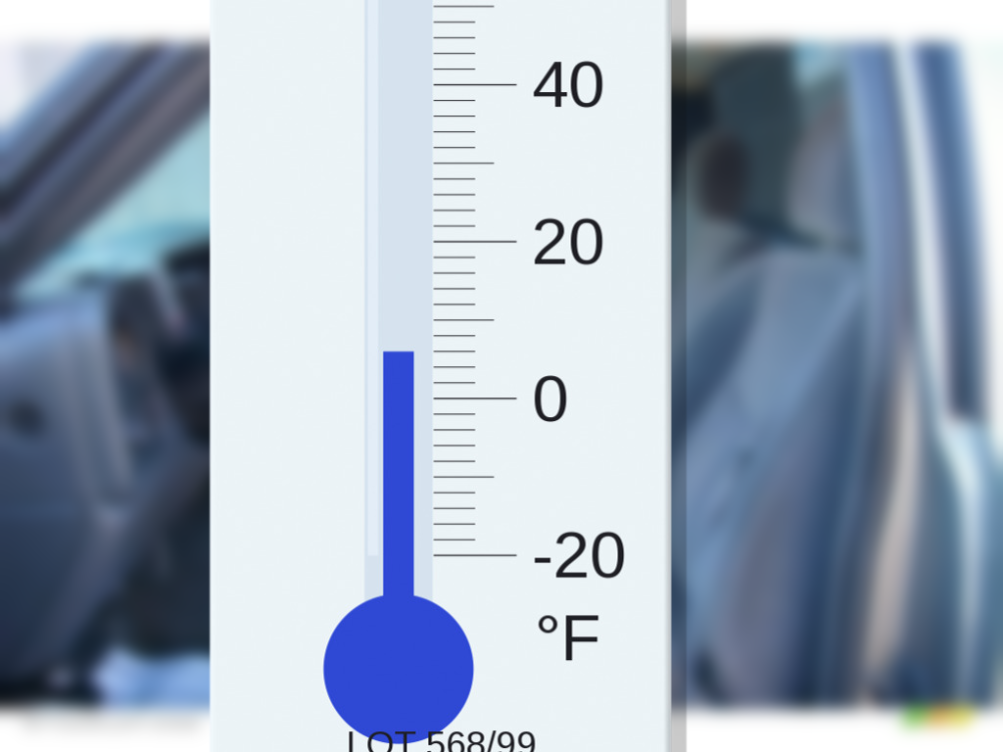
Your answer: 6 (°F)
